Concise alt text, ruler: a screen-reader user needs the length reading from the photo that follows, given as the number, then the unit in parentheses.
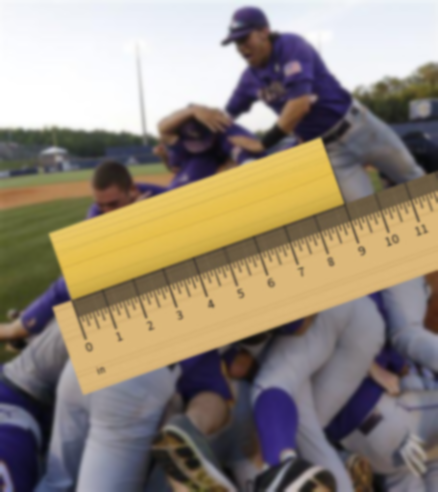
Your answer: 9 (in)
